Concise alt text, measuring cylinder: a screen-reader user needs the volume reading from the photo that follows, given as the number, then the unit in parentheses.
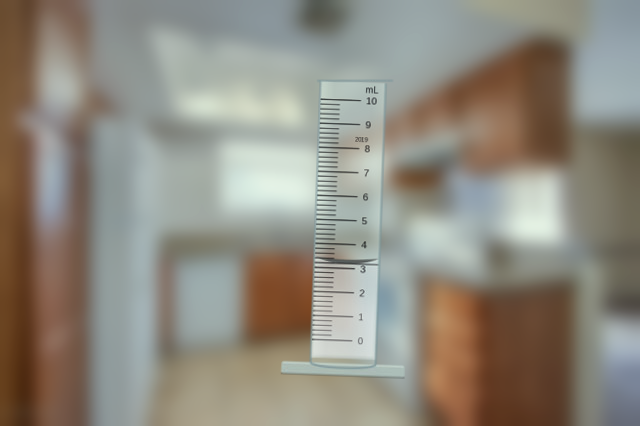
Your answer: 3.2 (mL)
